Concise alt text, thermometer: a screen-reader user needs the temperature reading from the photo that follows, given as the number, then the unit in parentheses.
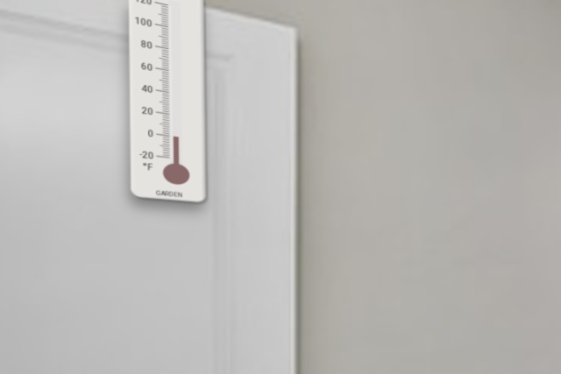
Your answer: 0 (°F)
